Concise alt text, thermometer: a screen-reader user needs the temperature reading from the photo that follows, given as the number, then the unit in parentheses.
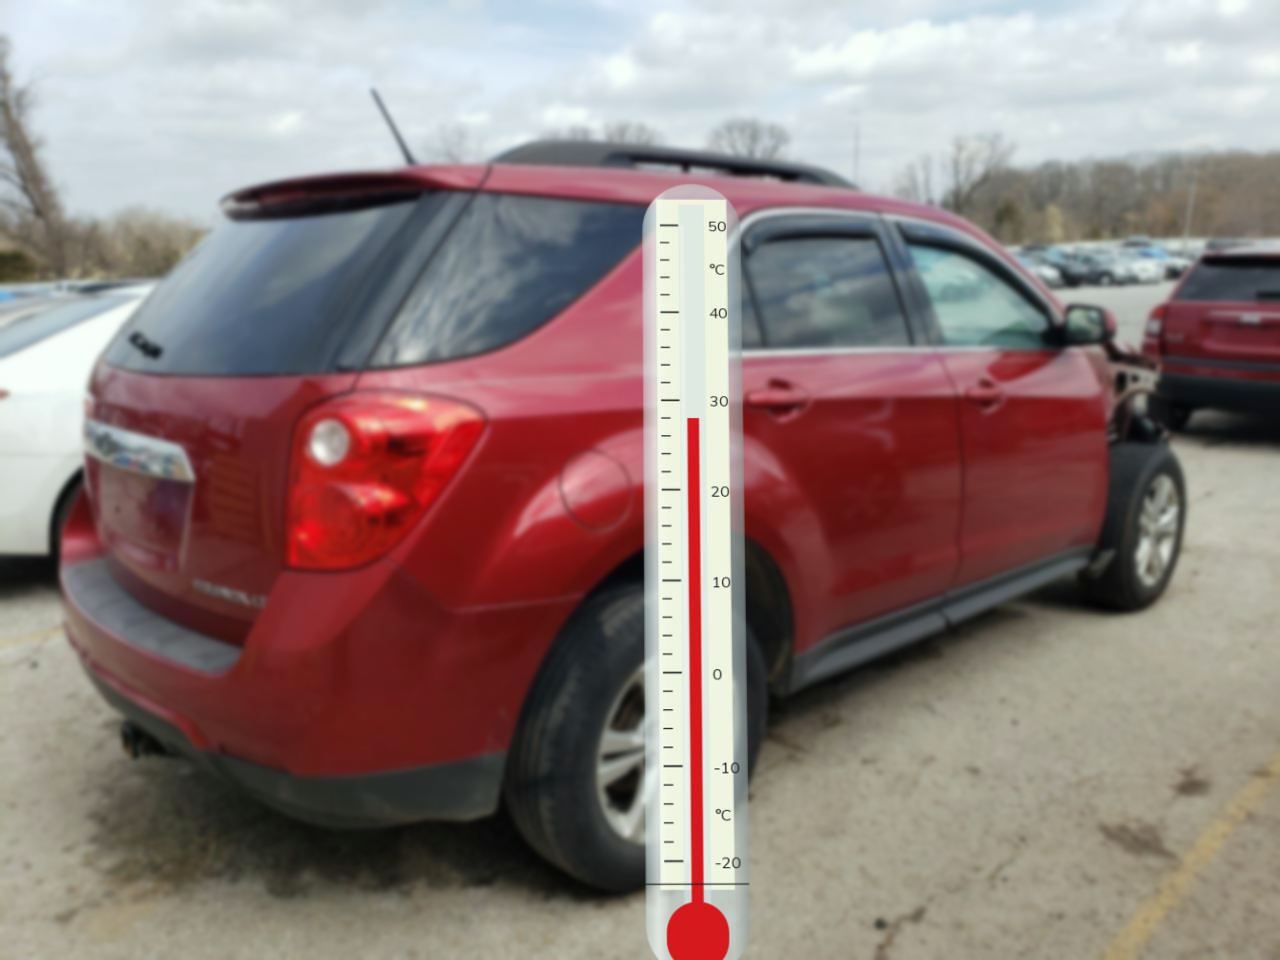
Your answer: 28 (°C)
